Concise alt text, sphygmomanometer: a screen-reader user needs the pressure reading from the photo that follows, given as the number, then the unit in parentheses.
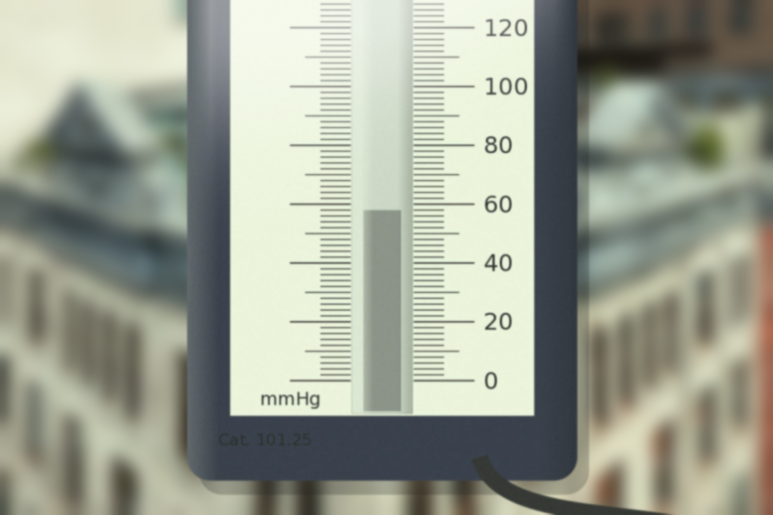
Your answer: 58 (mmHg)
